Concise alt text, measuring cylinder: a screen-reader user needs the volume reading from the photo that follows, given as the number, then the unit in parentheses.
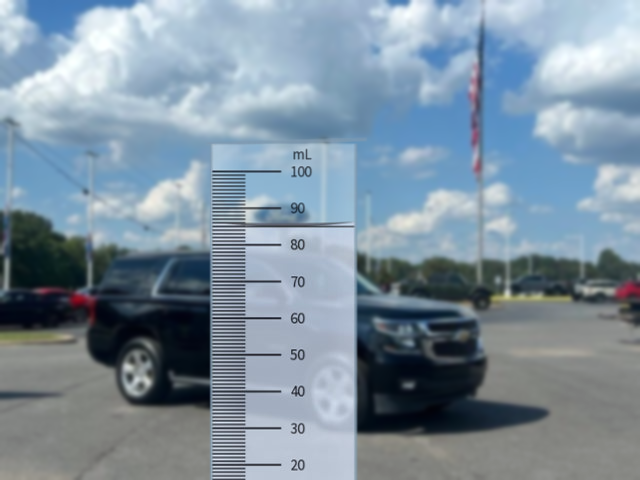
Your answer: 85 (mL)
